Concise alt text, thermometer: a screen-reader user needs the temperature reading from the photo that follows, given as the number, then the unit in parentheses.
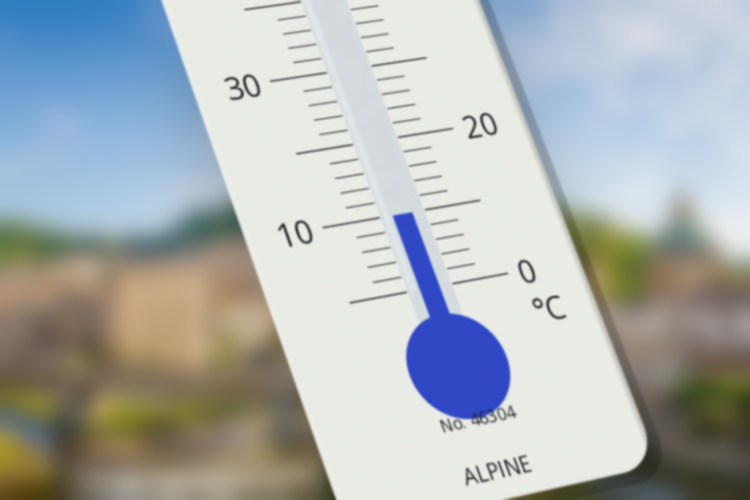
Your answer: 10 (°C)
